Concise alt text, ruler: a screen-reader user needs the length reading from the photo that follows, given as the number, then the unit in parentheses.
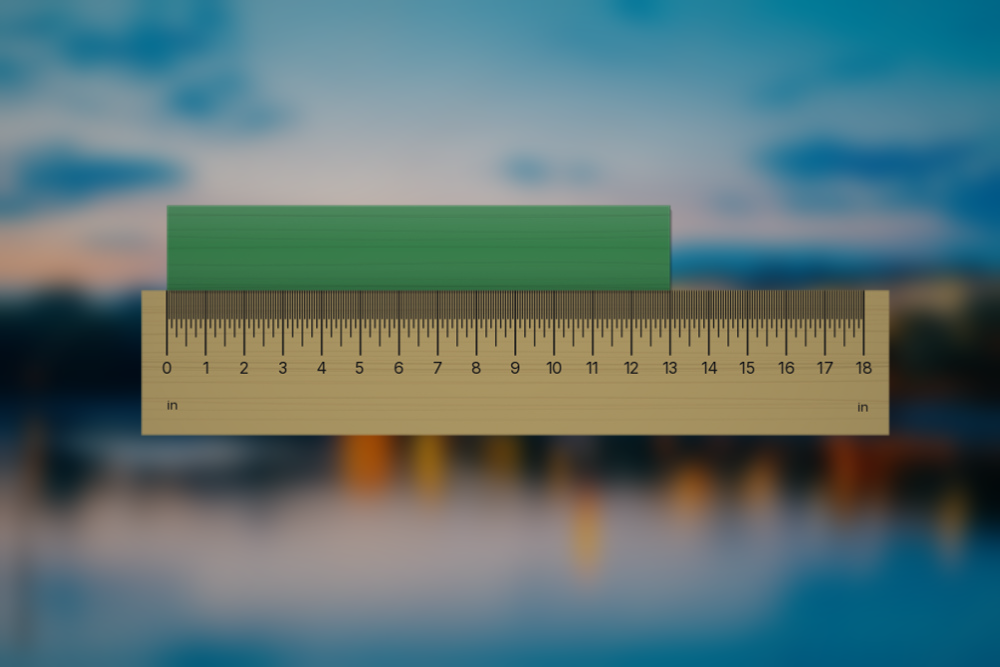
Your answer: 13 (in)
